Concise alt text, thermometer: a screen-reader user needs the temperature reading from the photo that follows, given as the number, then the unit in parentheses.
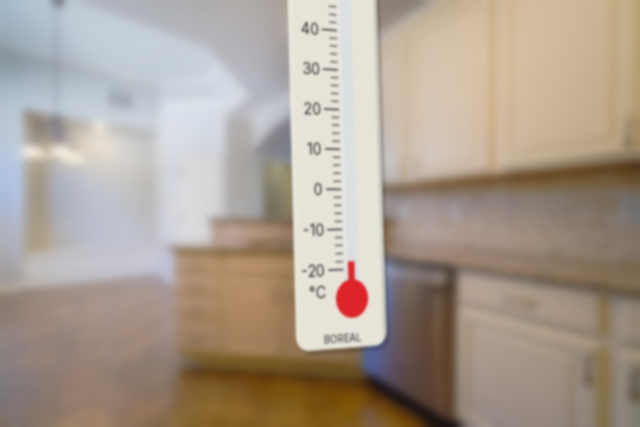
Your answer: -18 (°C)
